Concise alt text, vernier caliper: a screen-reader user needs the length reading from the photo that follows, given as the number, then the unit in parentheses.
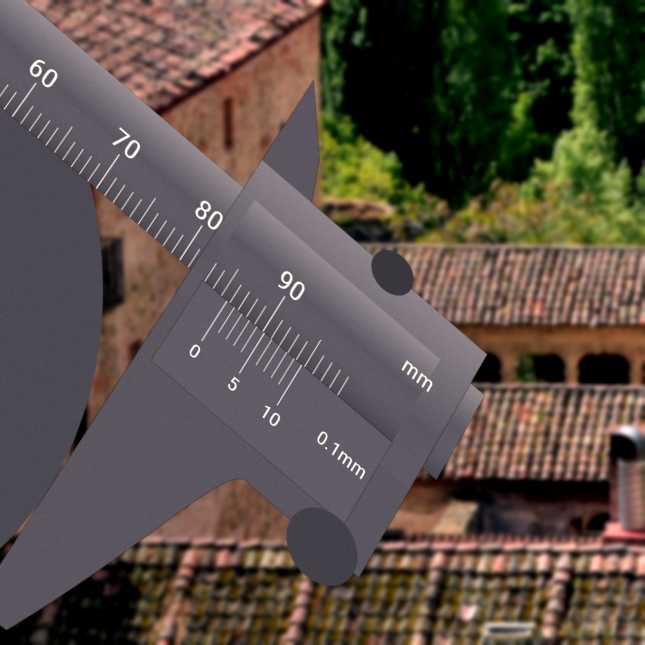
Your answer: 85.7 (mm)
